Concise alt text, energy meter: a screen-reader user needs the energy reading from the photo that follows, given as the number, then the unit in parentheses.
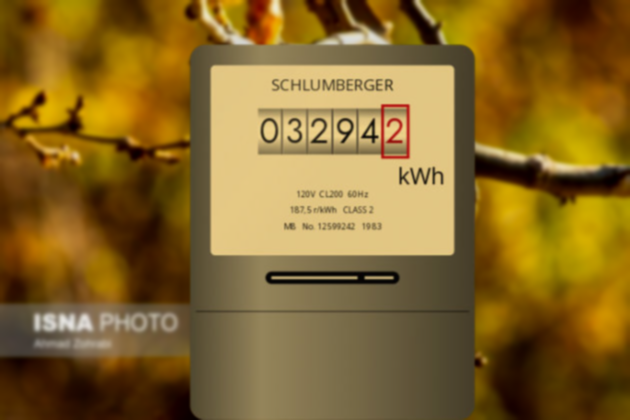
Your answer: 3294.2 (kWh)
